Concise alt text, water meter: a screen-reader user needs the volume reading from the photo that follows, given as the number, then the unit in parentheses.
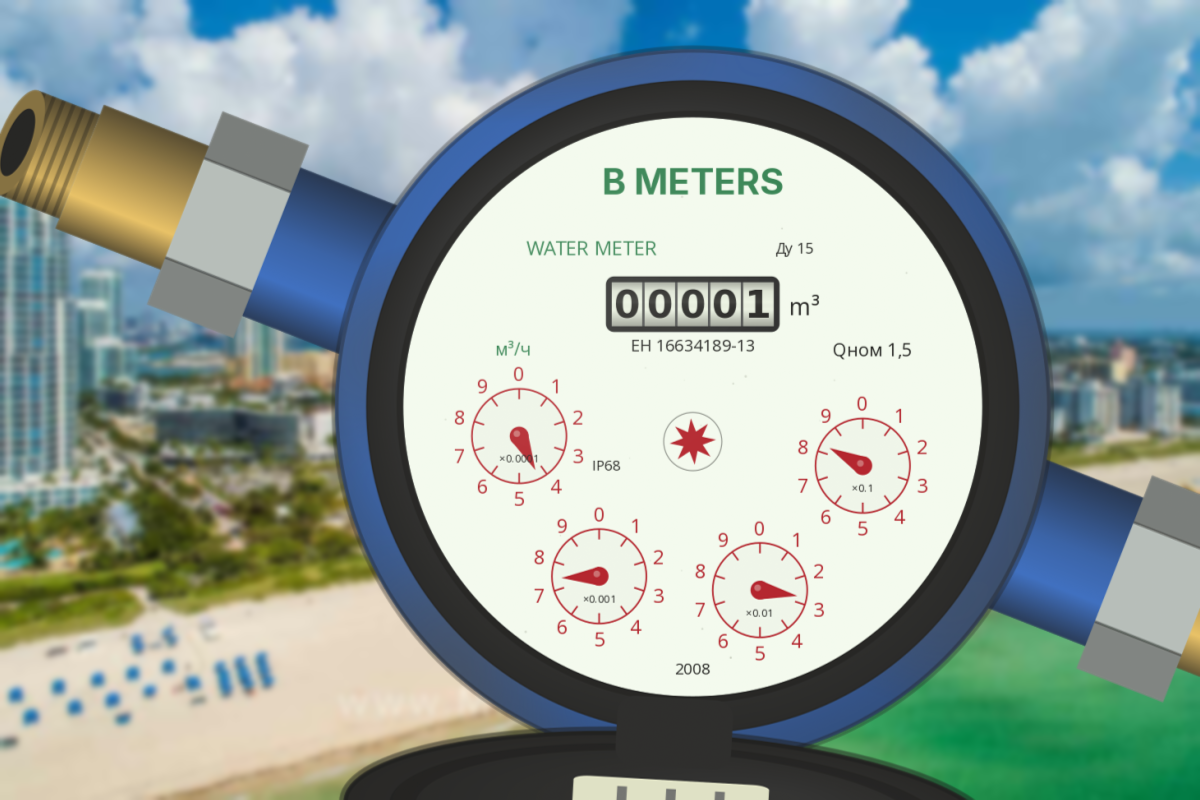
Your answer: 1.8274 (m³)
